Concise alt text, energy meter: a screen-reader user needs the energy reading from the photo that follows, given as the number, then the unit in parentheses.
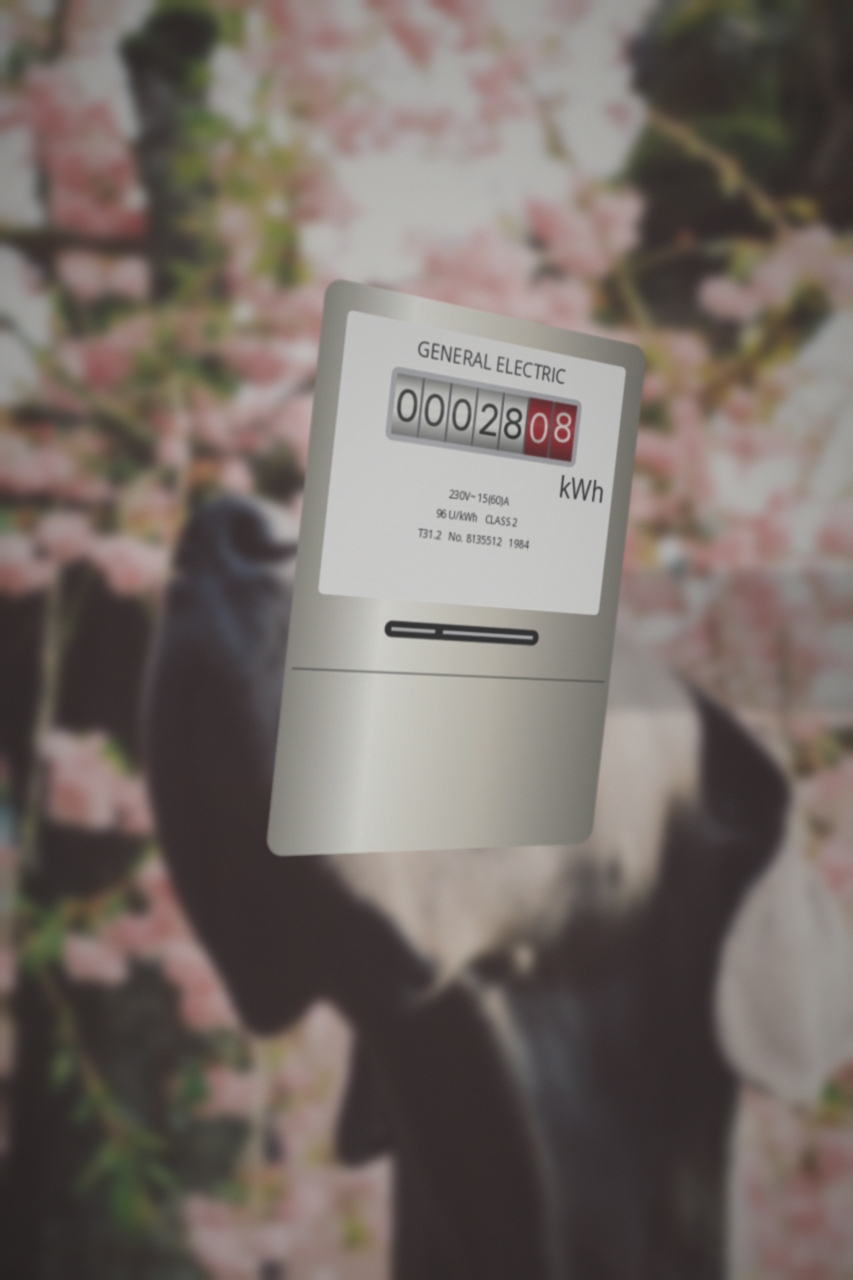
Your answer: 28.08 (kWh)
